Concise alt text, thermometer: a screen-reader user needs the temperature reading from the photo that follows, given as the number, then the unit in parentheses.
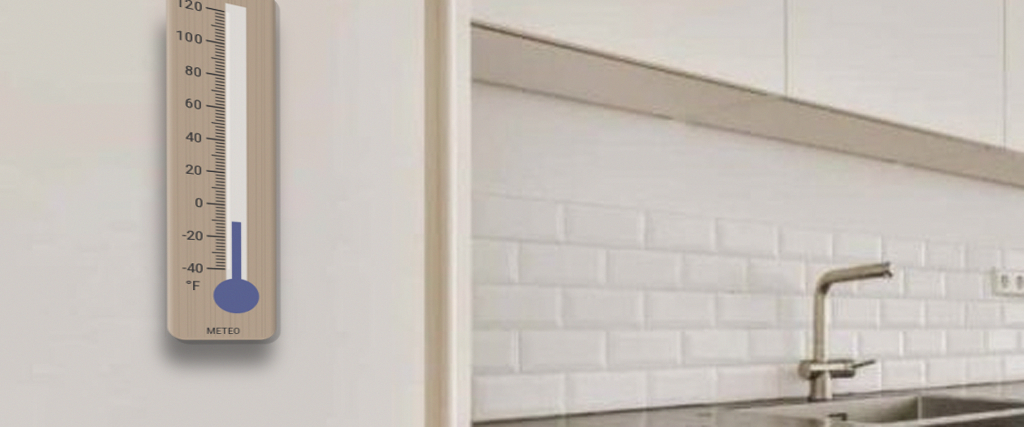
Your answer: -10 (°F)
